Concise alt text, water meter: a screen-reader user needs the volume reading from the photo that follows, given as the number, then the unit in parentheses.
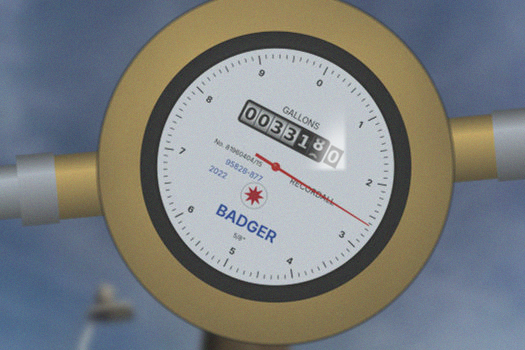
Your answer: 33182.6 (gal)
